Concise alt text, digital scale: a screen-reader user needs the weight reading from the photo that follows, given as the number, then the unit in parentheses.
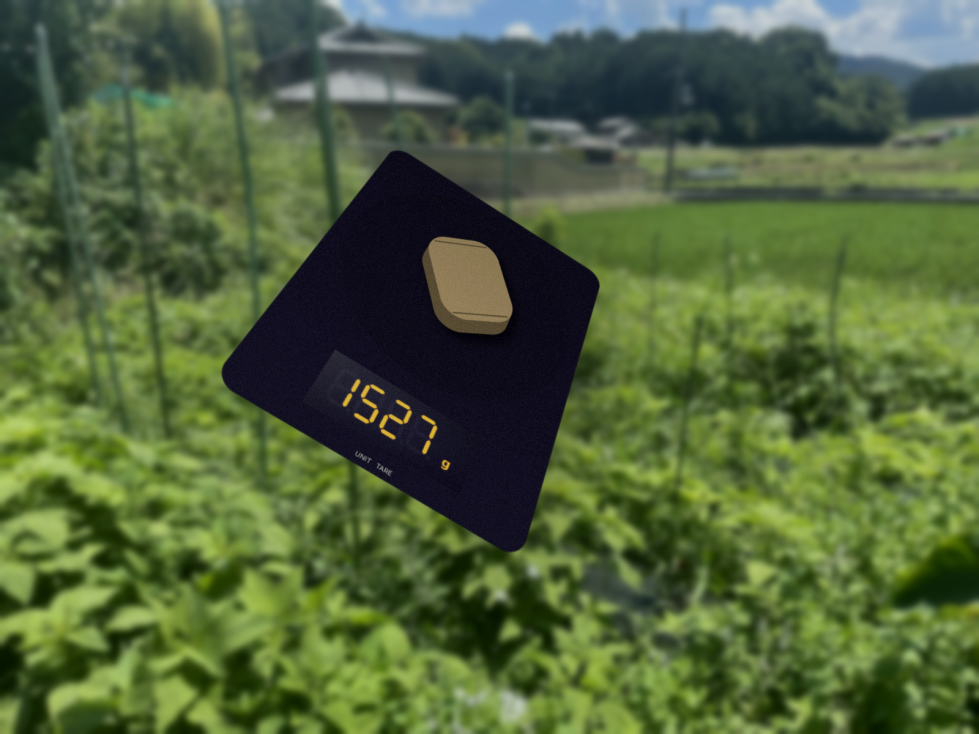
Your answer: 1527 (g)
